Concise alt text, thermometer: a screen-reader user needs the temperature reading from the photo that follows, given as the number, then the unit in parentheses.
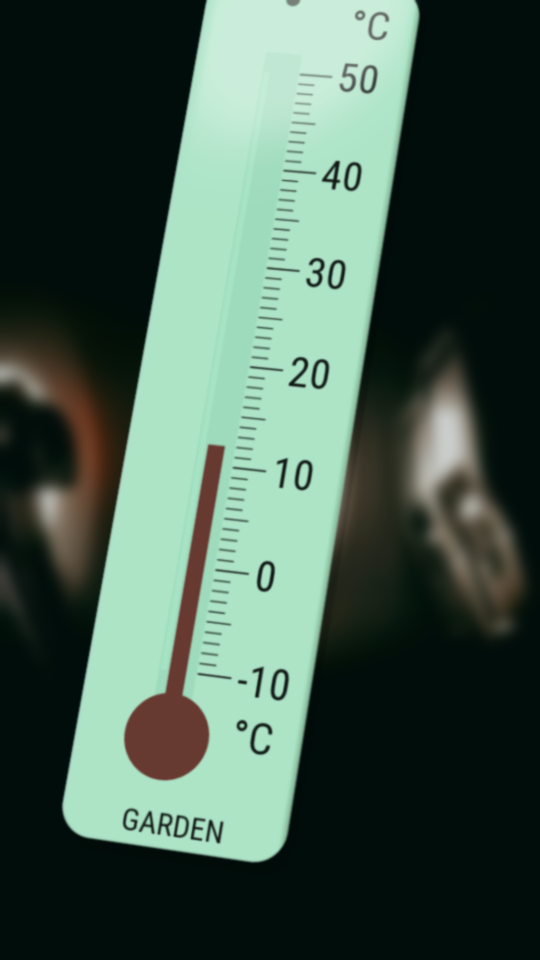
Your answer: 12 (°C)
